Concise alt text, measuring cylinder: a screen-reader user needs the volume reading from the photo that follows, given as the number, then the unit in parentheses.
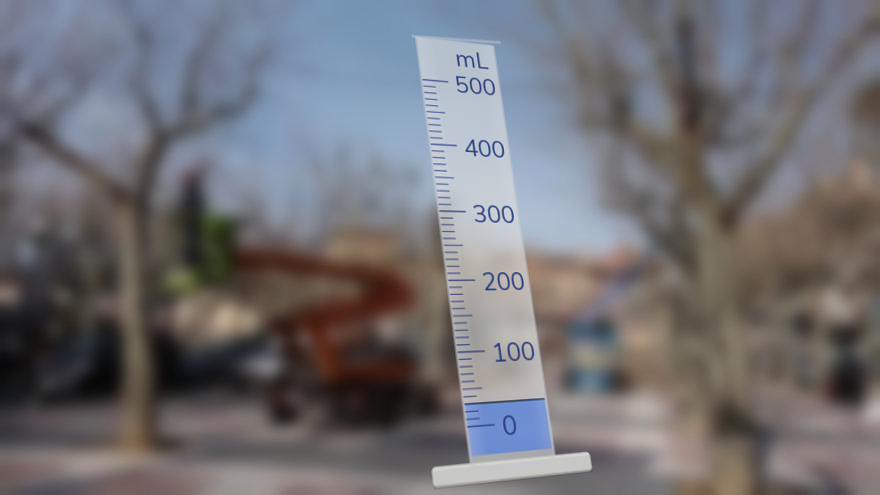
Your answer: 30 (mL)
